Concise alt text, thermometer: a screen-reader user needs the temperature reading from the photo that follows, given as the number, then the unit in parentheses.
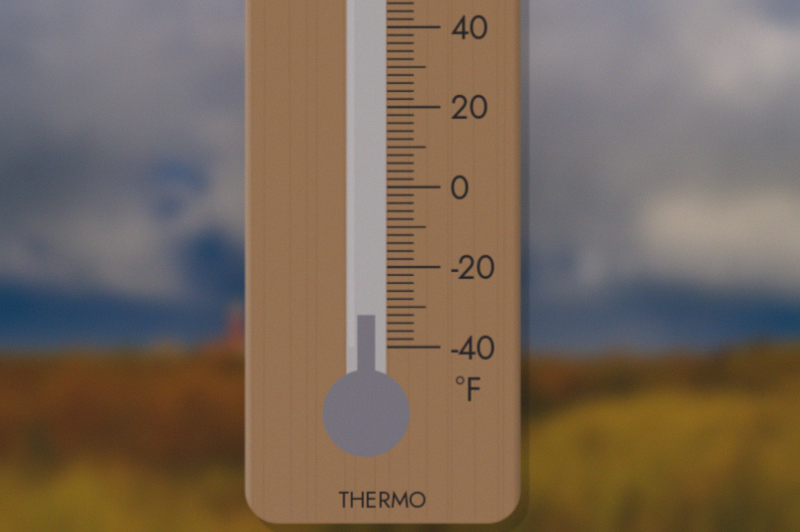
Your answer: -32 (°F)
